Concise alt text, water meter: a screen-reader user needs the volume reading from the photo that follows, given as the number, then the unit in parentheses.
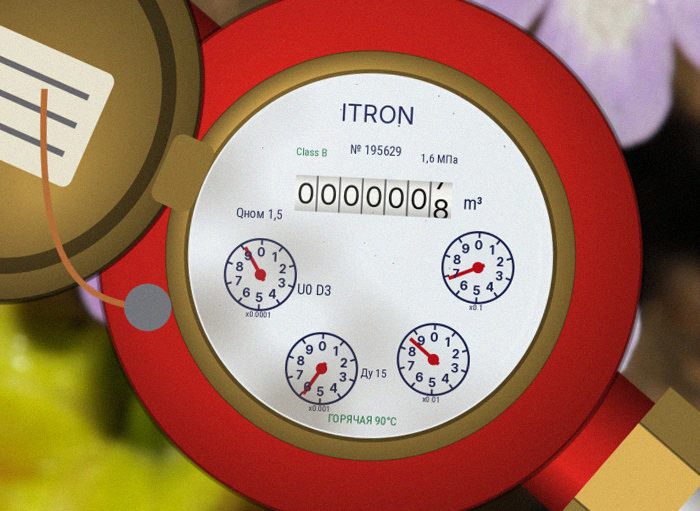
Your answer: 7.6859 (m³)
